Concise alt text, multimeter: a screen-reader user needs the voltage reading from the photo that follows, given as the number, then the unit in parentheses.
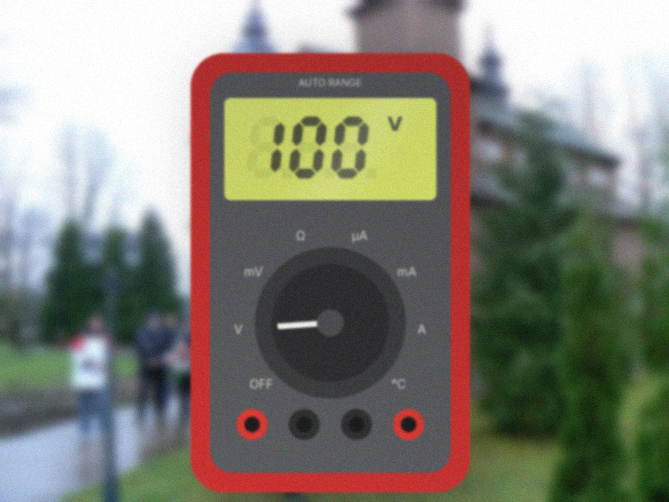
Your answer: 100 (V)
